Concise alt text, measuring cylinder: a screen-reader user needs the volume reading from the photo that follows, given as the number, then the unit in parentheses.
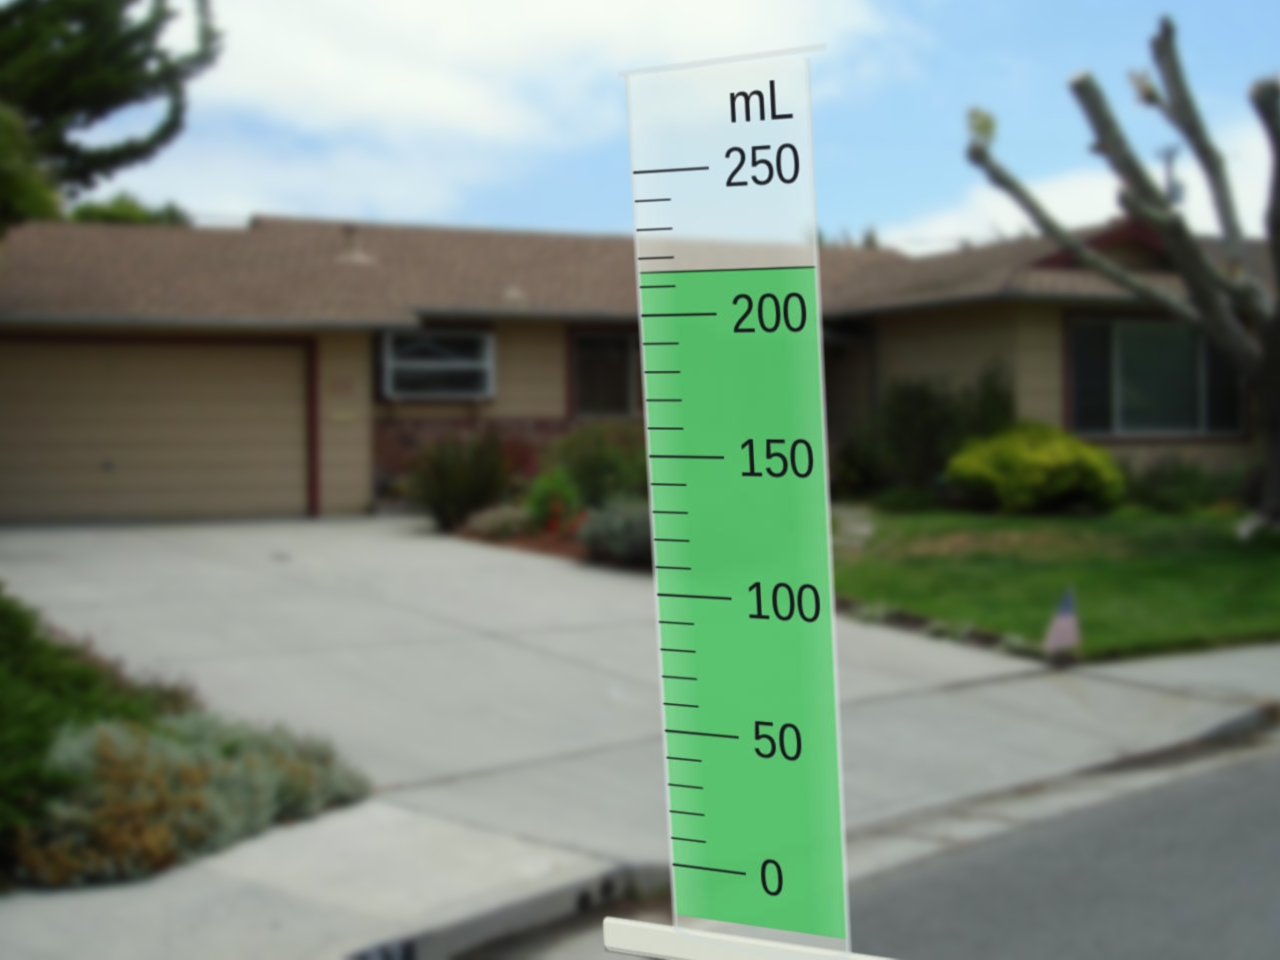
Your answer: 215 (mL)
